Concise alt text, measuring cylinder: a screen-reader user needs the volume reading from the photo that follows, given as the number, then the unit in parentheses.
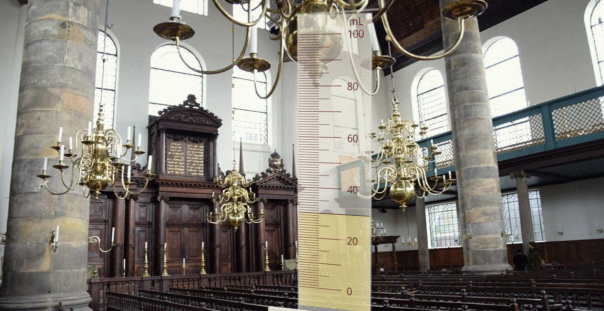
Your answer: 30 (mL)
